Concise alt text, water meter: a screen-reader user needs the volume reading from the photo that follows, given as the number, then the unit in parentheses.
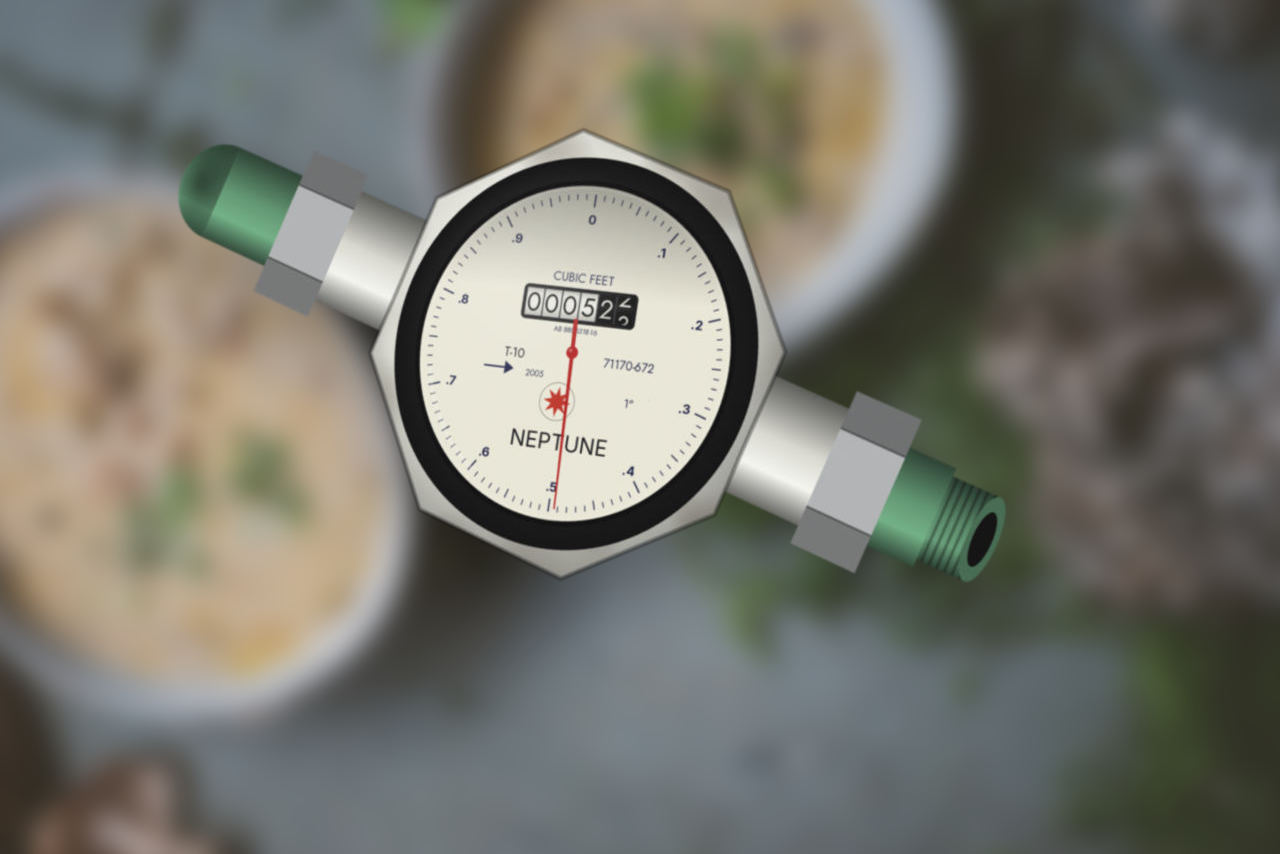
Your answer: 522.49 (ft³)
